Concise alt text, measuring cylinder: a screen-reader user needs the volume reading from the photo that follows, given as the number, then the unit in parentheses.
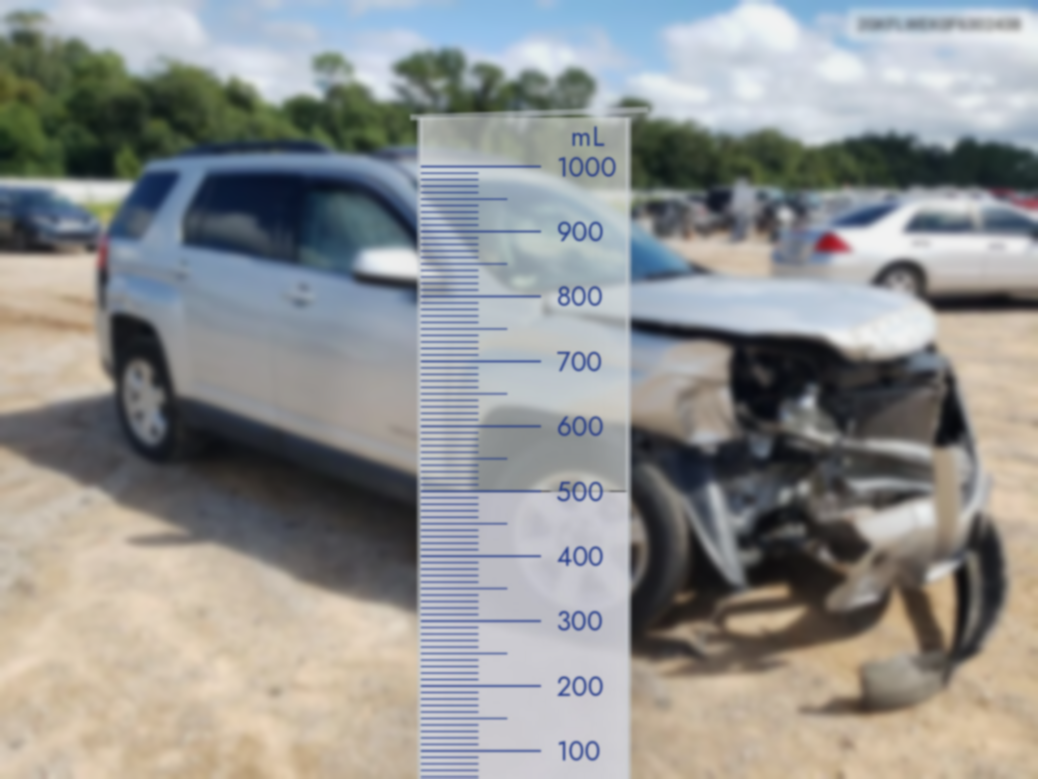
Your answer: 500 (mL)
